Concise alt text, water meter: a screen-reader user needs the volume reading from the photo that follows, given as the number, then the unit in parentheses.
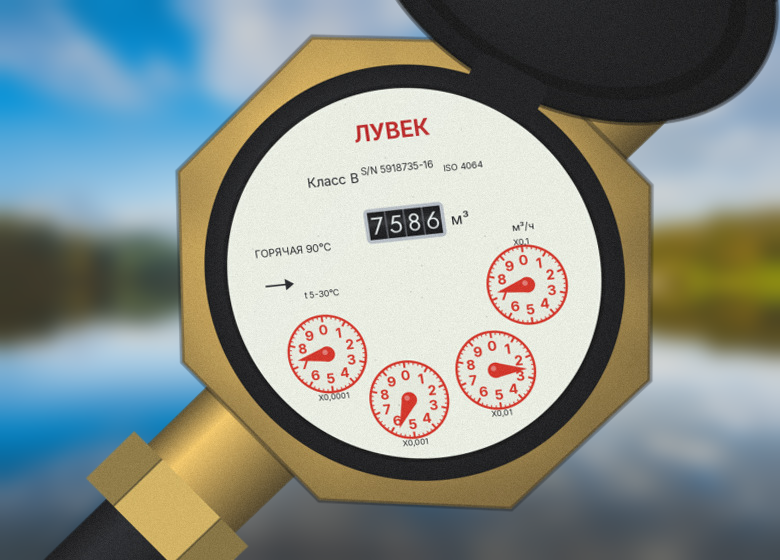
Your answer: 7586.7257 (m³)
